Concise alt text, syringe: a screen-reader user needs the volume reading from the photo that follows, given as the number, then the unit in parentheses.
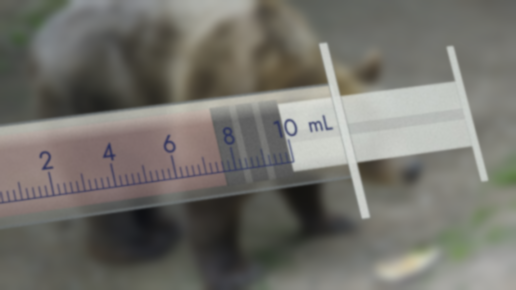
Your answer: 7.6 (mL)
